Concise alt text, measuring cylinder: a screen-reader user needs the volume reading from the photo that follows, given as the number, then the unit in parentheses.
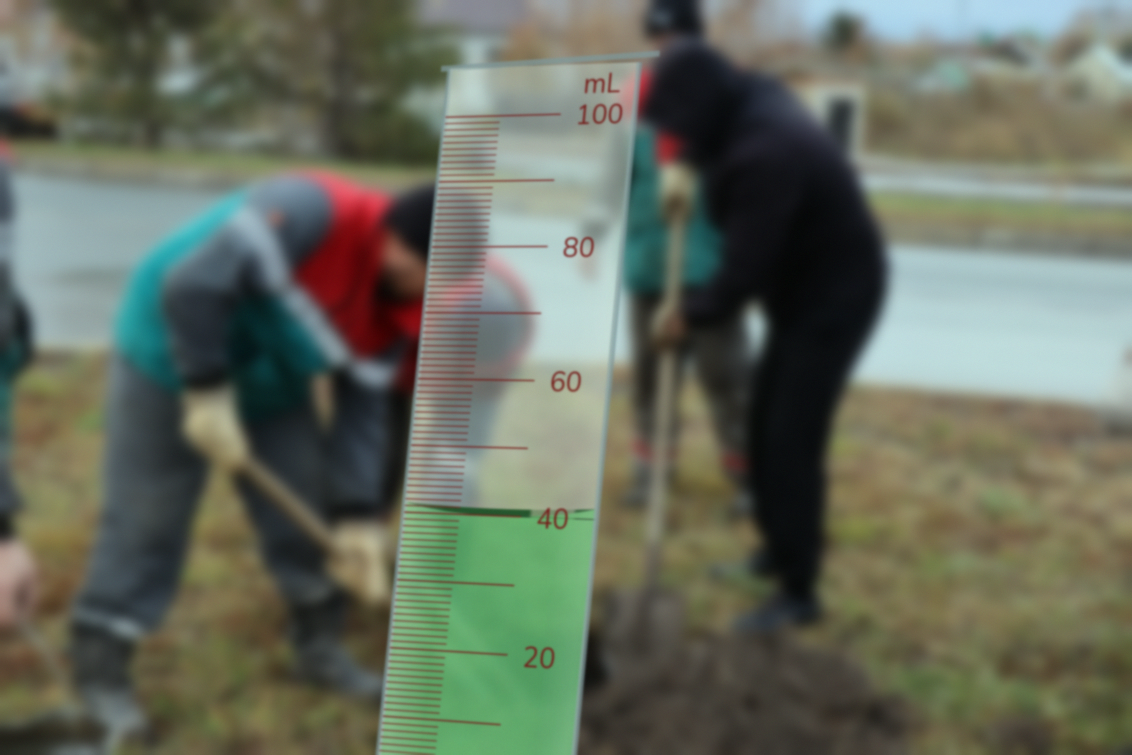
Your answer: 40 (mL)
